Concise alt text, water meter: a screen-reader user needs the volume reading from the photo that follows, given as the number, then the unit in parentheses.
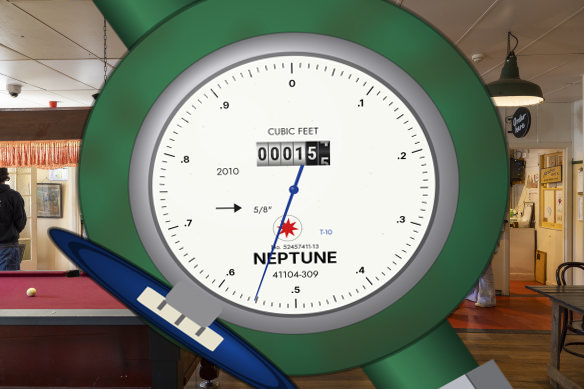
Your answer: 154.55 (ft³)
